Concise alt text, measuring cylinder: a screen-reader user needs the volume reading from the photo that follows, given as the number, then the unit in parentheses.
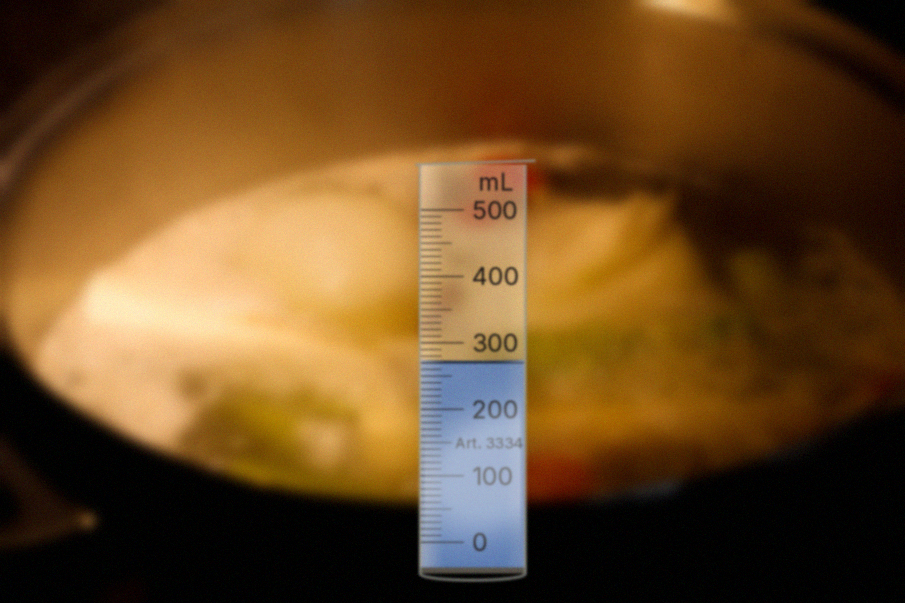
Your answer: 270 (mL)
